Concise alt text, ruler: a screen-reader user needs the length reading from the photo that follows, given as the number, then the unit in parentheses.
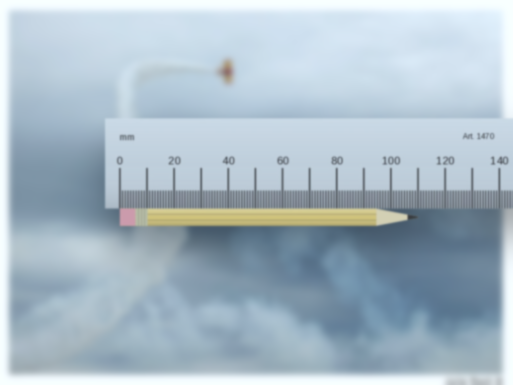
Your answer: 110 (mm)
